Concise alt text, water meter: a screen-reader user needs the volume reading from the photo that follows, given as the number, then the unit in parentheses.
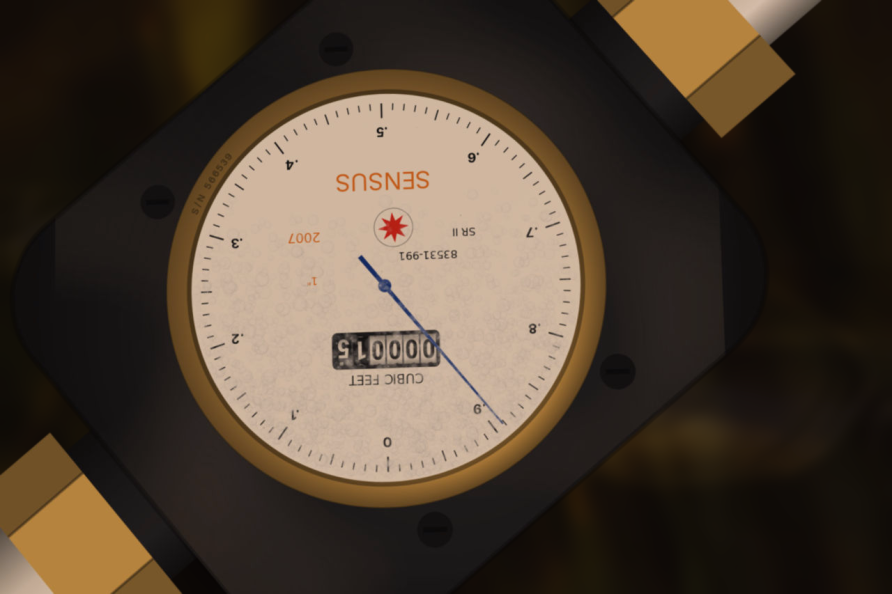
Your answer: 14.89 (ft³)
